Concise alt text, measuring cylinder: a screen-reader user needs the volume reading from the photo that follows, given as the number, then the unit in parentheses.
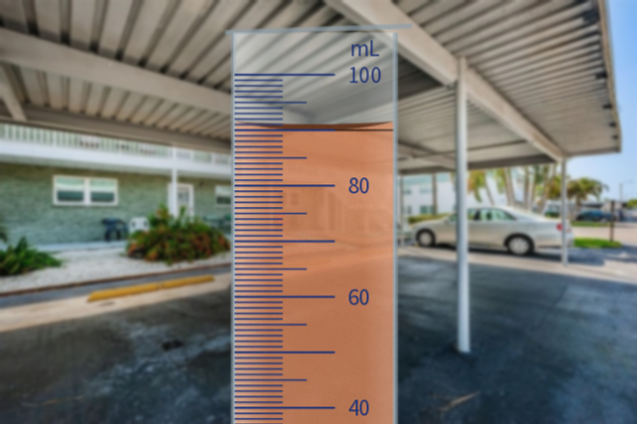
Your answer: 90 (mL)
